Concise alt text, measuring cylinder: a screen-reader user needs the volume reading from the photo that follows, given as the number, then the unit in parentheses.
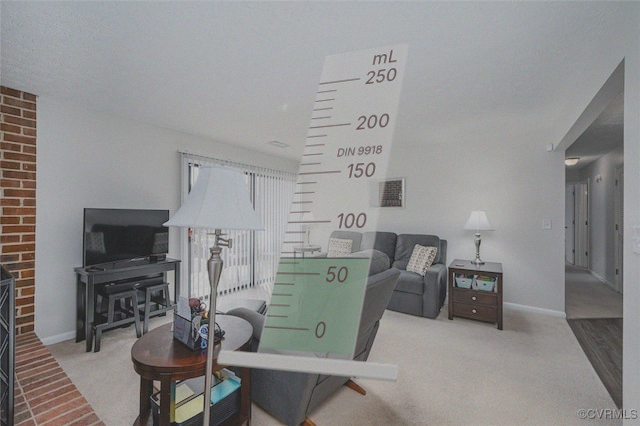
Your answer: 65 (mL)
